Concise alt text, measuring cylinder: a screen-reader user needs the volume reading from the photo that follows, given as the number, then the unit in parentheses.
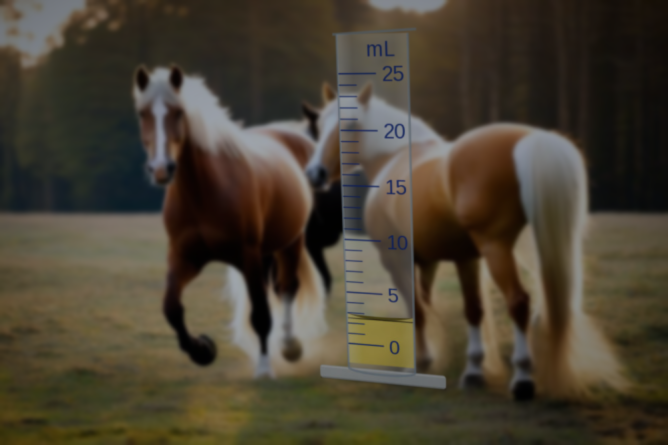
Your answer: 2.5 (mL)
